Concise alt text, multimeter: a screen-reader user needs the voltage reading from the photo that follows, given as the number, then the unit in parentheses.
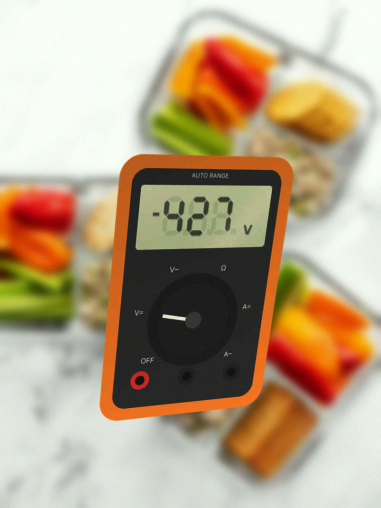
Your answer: -427 (V)
